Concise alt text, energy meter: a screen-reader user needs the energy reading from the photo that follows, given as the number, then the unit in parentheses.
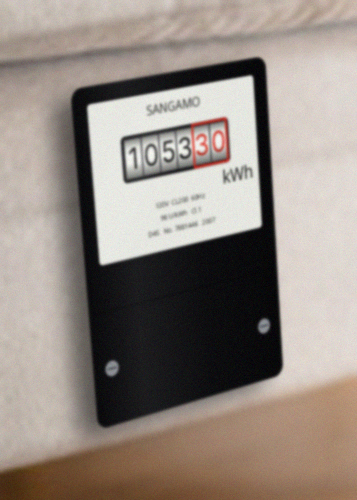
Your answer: 1053.30 (kWh)
